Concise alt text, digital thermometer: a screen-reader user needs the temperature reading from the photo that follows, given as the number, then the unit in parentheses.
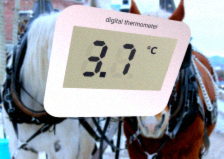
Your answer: 3.7 (°C)
